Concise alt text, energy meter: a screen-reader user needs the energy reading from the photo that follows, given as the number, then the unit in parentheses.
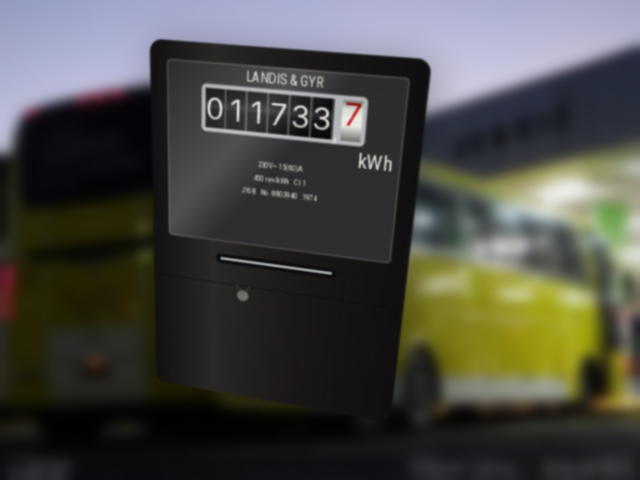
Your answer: 11733.7 (kWh)
